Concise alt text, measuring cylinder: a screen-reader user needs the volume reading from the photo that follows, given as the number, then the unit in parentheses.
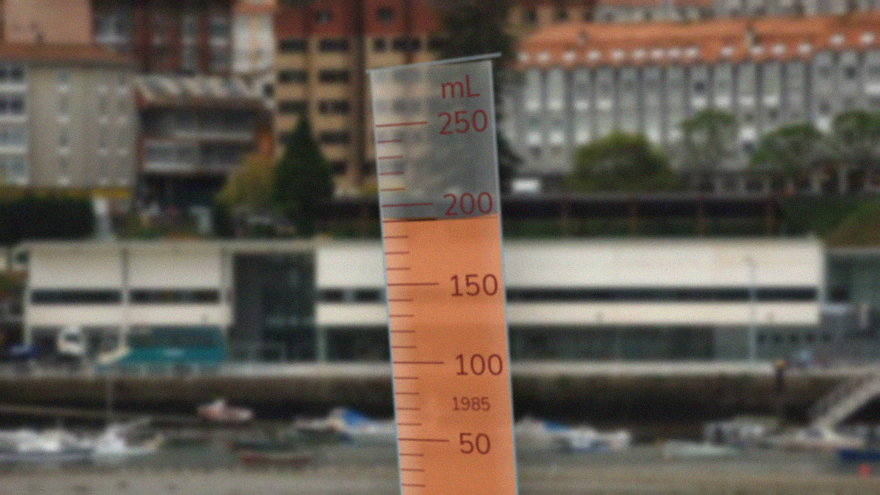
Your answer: 190 (mL)
